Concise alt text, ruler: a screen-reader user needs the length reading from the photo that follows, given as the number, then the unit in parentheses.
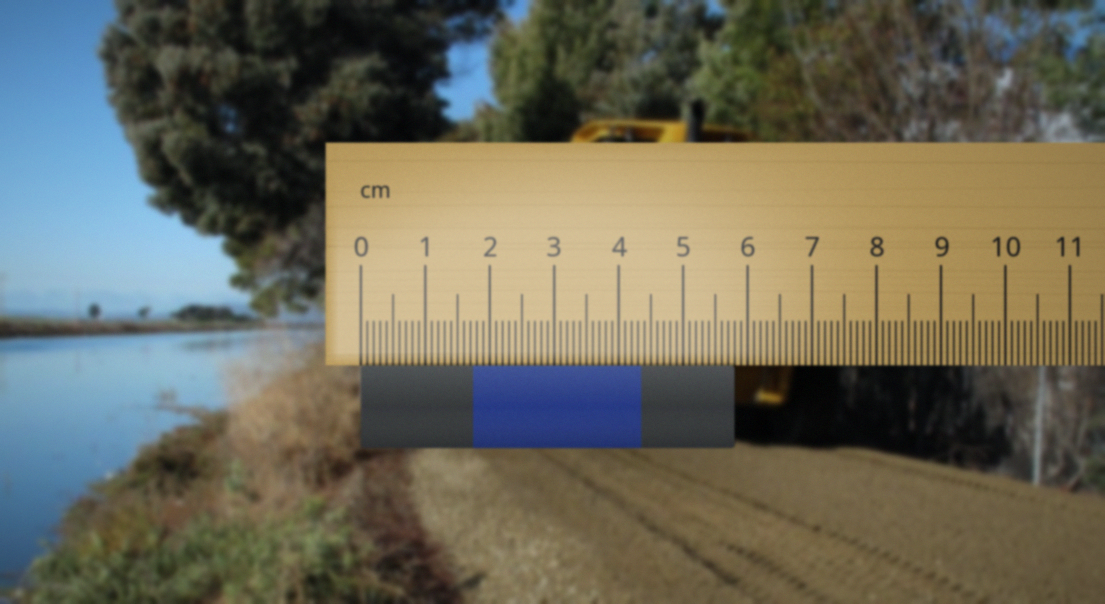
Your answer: 5.8 (cm)
